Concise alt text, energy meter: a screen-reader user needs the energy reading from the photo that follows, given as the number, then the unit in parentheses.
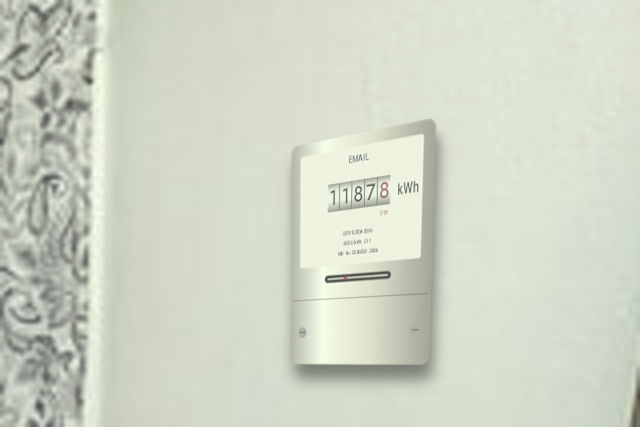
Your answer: 1187.8 (kWh)
